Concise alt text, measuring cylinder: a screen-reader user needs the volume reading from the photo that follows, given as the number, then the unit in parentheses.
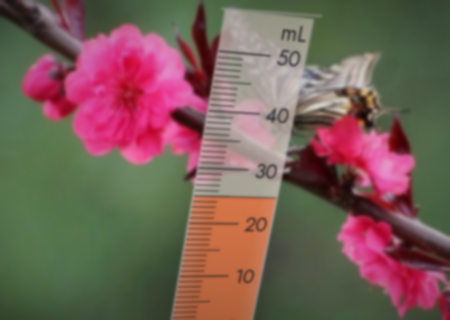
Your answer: 25 (mL)
